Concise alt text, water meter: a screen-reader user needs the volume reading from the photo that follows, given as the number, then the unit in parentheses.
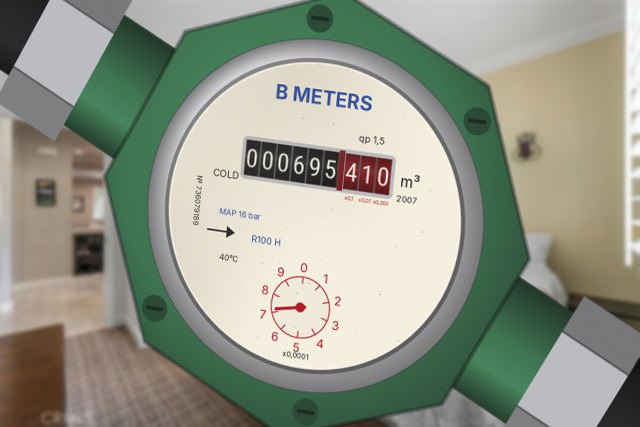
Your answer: 695.4107 (m³)
